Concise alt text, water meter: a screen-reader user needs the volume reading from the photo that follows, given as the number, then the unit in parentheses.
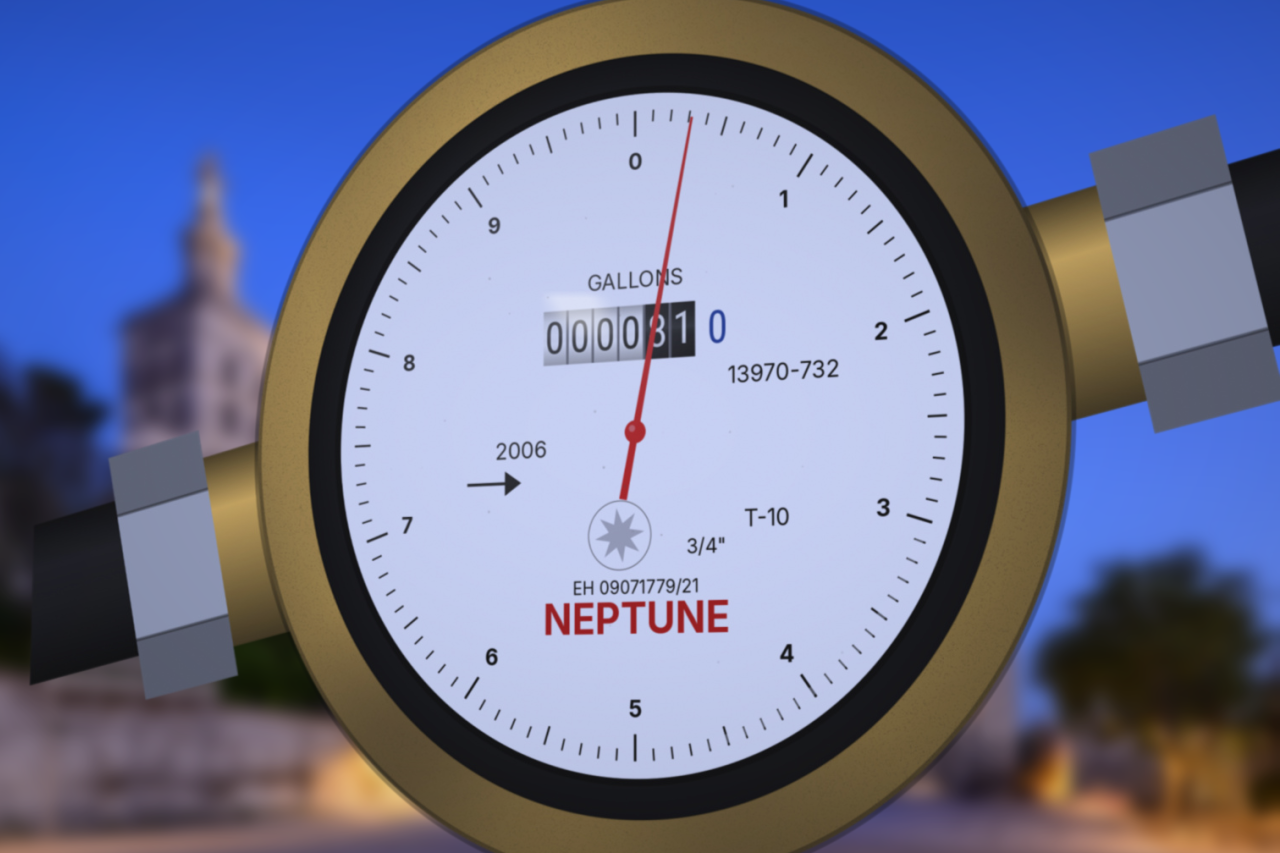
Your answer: 810.3 (gal)
